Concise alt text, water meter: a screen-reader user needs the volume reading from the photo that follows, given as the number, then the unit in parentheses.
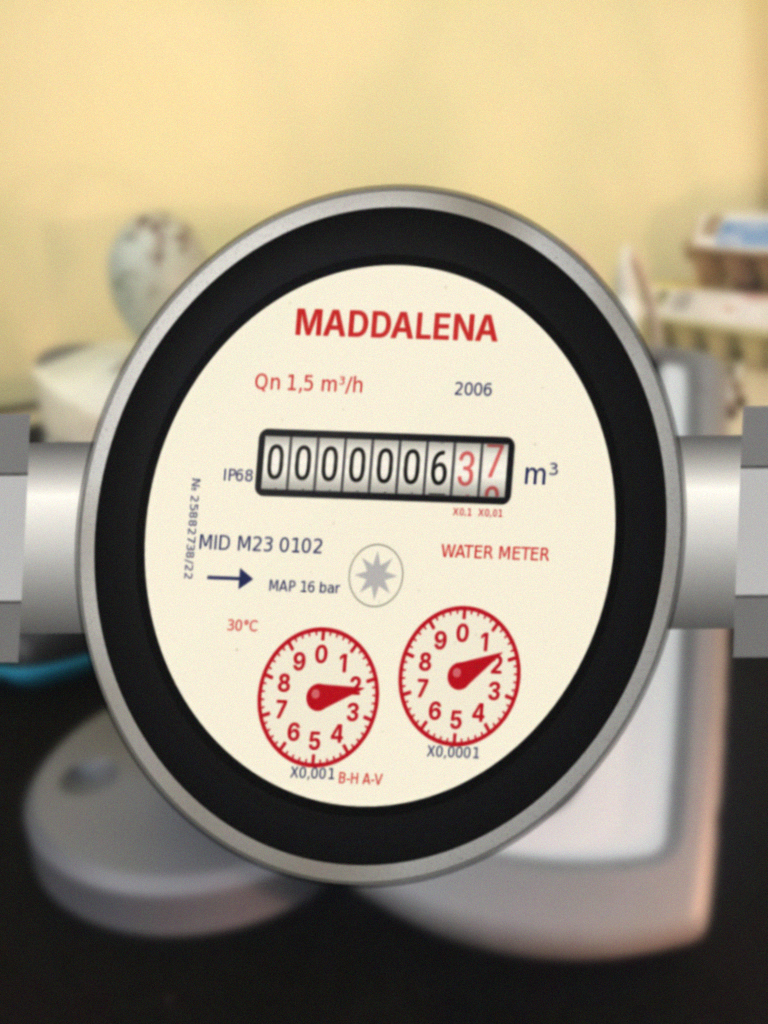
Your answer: 6.3721 (m³)
